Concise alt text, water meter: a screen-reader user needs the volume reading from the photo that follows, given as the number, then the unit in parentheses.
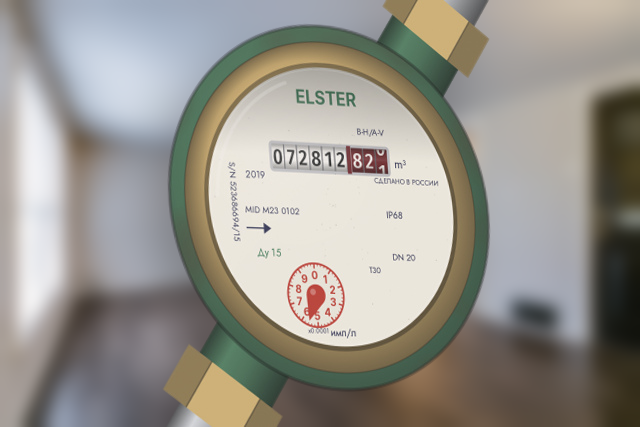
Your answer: 72812.8205 (m³)
